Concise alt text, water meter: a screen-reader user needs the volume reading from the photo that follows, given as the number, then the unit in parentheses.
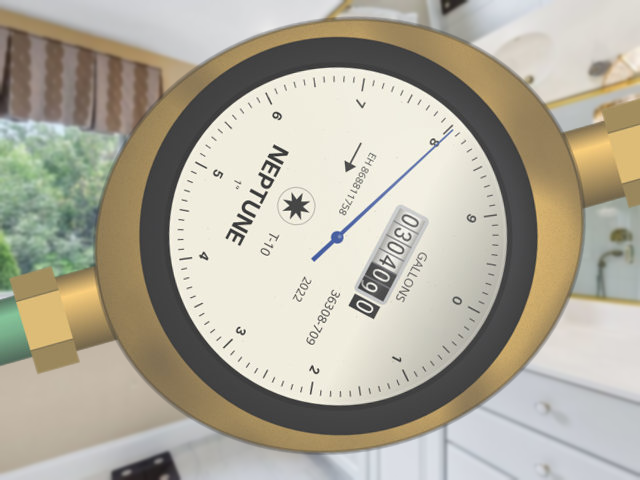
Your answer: 304088.0 (gal)
